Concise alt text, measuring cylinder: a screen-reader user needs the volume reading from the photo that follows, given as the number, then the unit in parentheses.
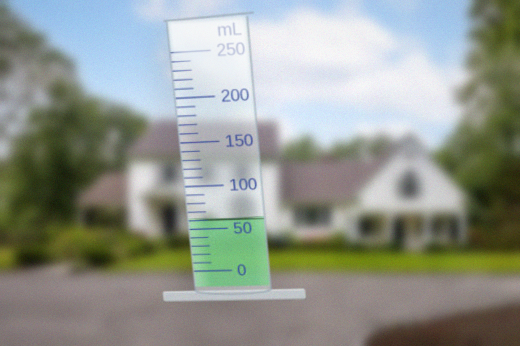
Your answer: 60 (mL)
